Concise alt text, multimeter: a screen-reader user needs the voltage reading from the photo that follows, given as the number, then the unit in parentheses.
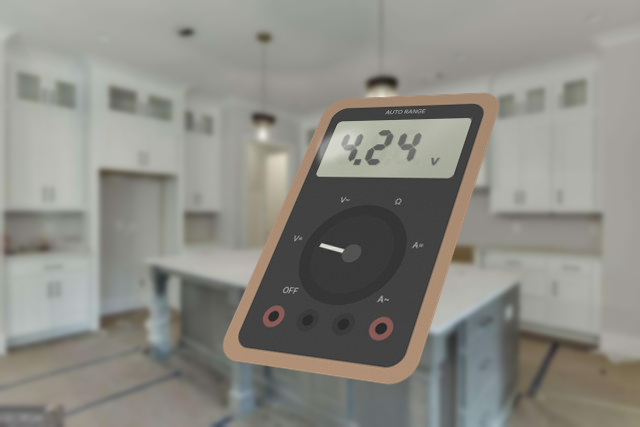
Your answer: 4.24 (V)
